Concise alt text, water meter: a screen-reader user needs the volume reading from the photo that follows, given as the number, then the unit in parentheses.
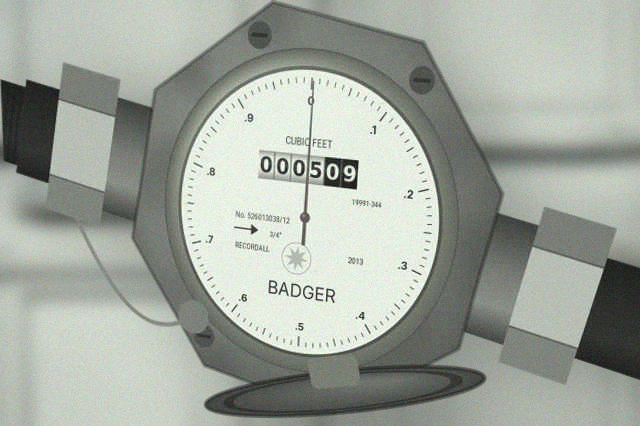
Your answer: 509.00 (ft³)
